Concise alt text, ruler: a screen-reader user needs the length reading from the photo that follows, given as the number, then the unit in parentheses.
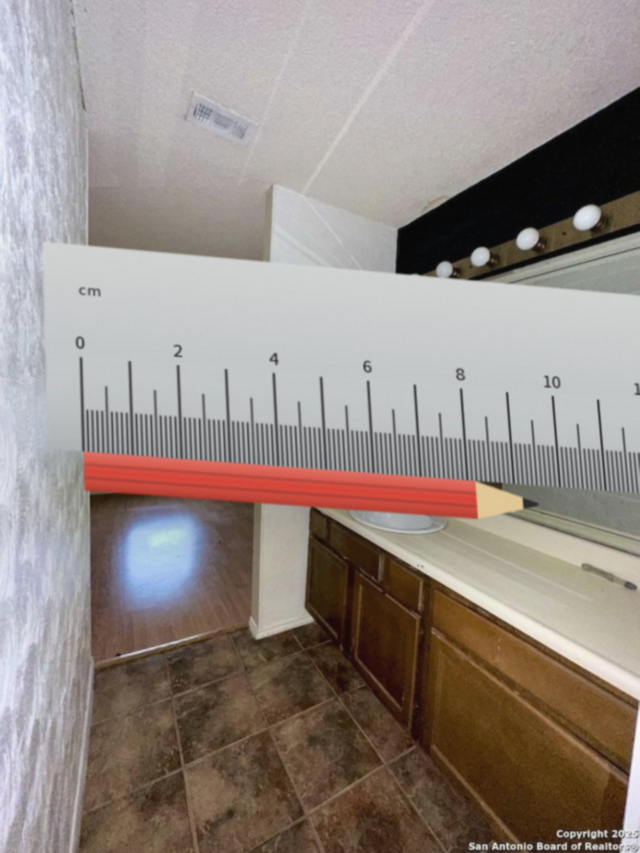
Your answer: 9.5 (cm)
